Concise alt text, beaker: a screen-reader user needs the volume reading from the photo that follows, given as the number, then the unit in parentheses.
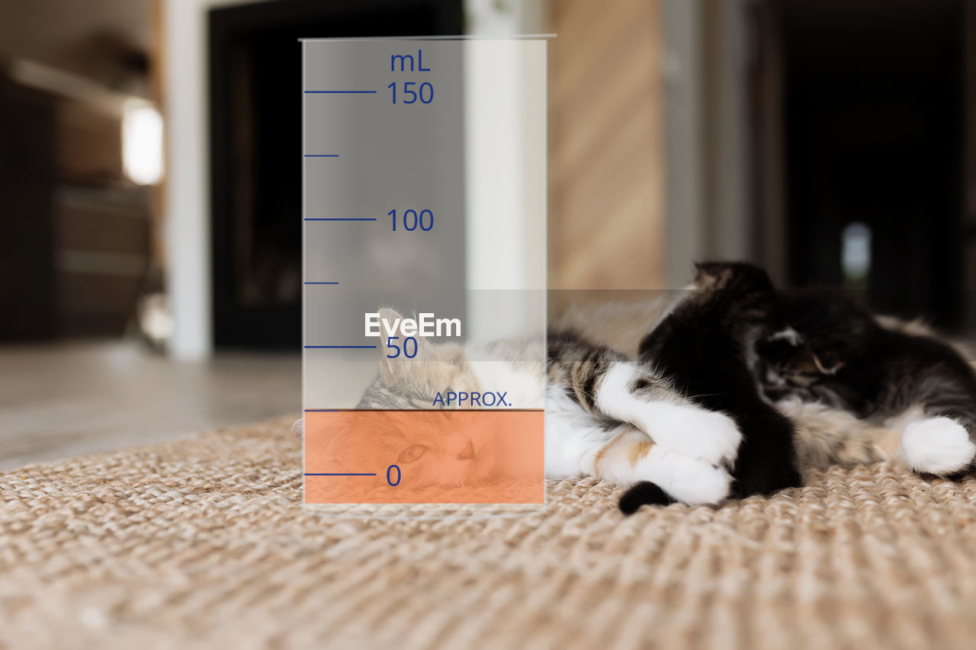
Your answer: 25 (mL)
